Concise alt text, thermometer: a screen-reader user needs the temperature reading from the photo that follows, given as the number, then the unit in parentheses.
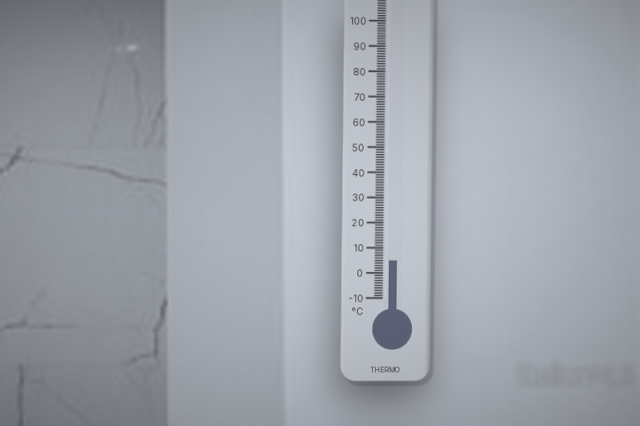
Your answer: 5 (°C)
